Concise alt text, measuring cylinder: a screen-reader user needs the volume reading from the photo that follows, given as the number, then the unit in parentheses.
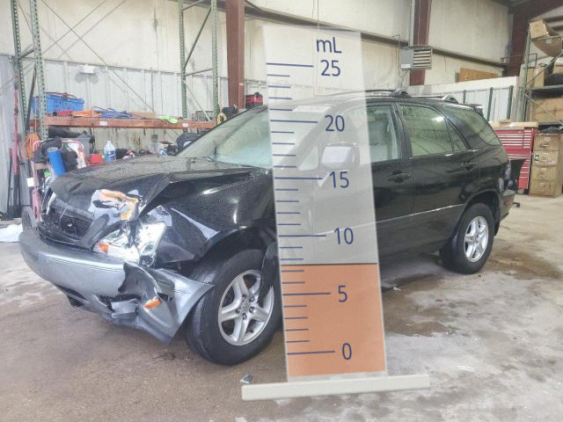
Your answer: 7.5 (mL)
